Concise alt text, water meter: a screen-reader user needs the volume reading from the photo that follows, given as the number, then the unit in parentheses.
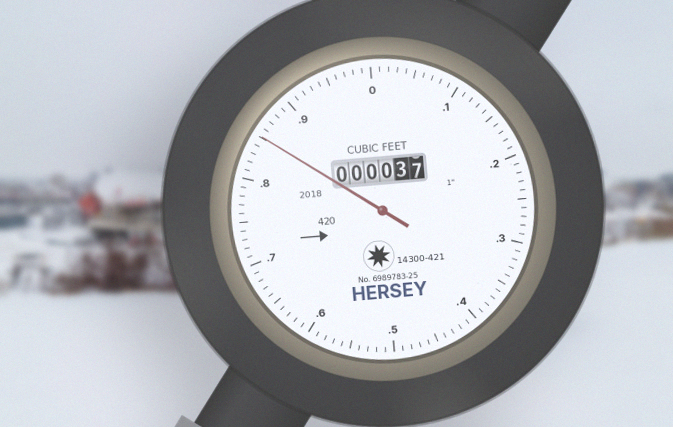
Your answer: 36.85 (ft³)
